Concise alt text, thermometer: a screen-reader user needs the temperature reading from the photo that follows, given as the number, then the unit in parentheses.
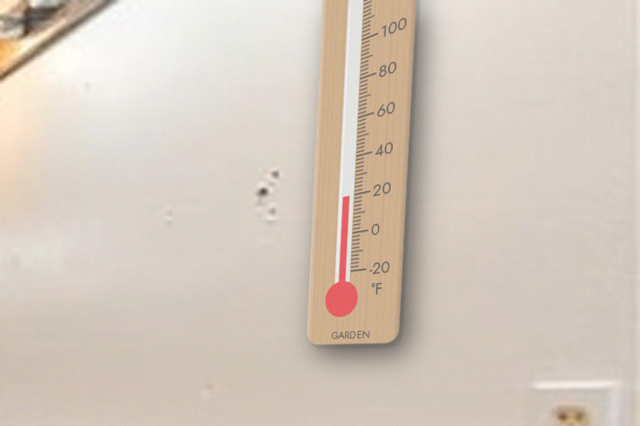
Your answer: 20 (°F)
